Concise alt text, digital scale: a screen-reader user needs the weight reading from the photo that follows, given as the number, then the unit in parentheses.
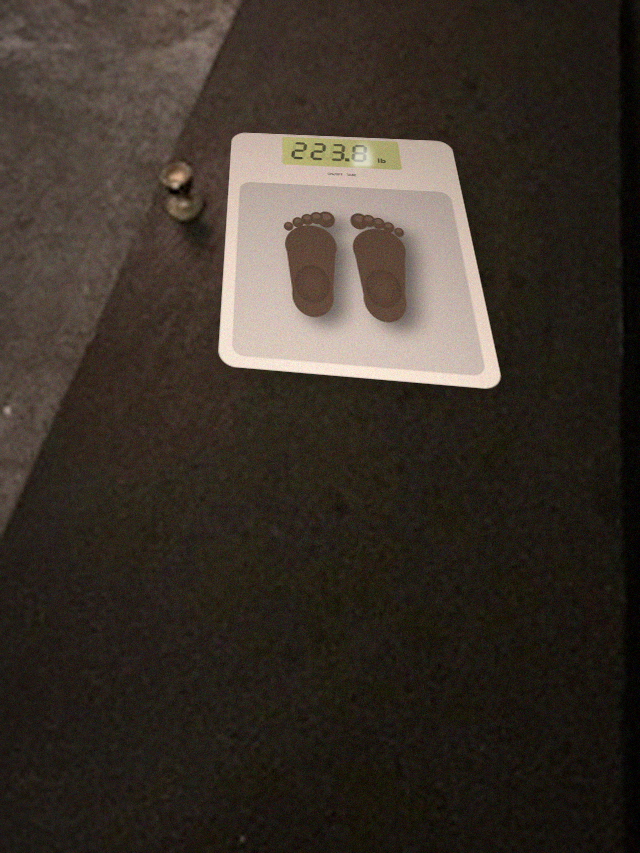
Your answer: 223.8 (lb)
